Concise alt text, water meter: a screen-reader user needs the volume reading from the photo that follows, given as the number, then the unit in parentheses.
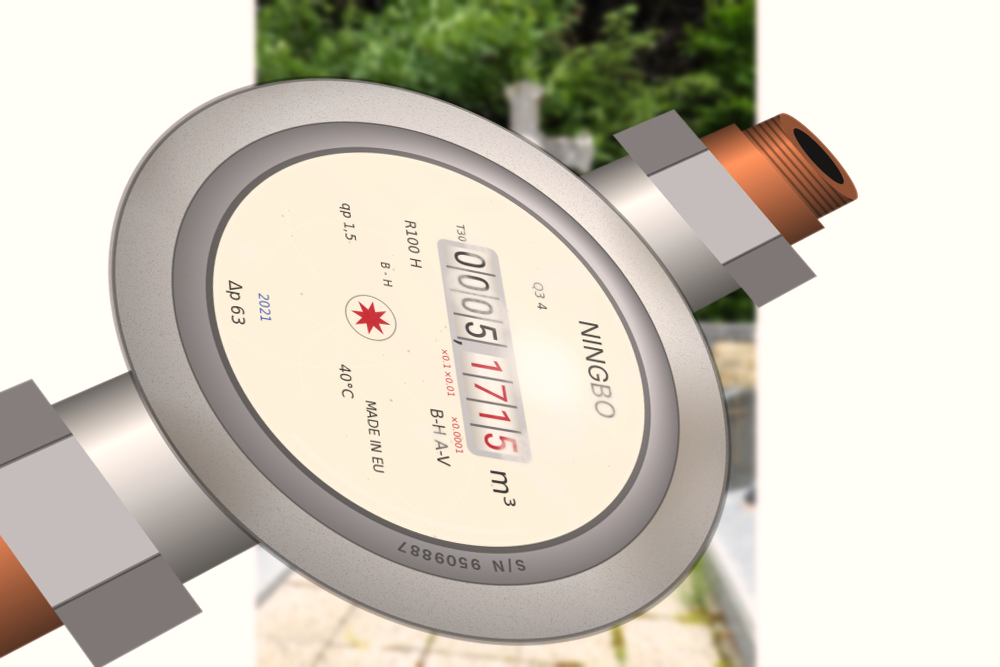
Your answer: 5.1715 (m³)
